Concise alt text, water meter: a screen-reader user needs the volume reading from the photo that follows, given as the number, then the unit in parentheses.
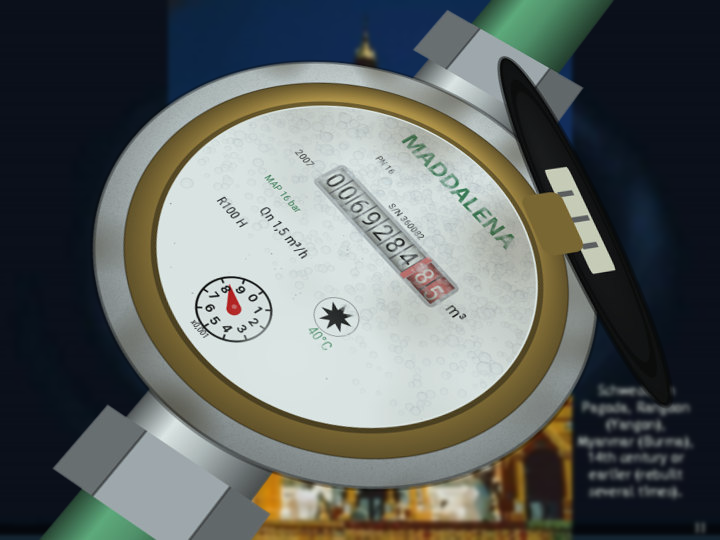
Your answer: 69284.848 (m³)
